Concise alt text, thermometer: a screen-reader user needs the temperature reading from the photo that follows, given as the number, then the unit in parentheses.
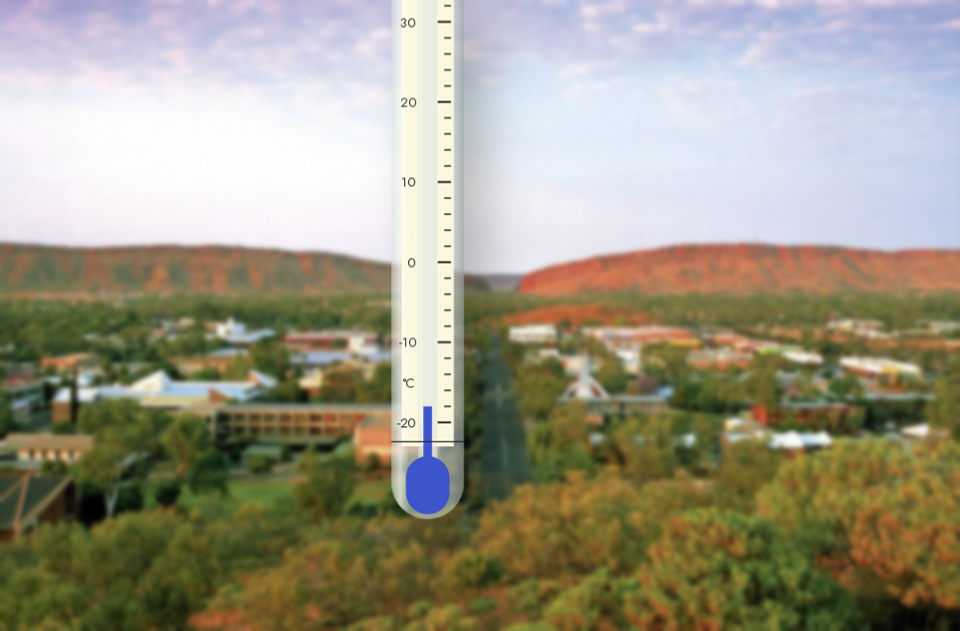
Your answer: -18 (°C)
